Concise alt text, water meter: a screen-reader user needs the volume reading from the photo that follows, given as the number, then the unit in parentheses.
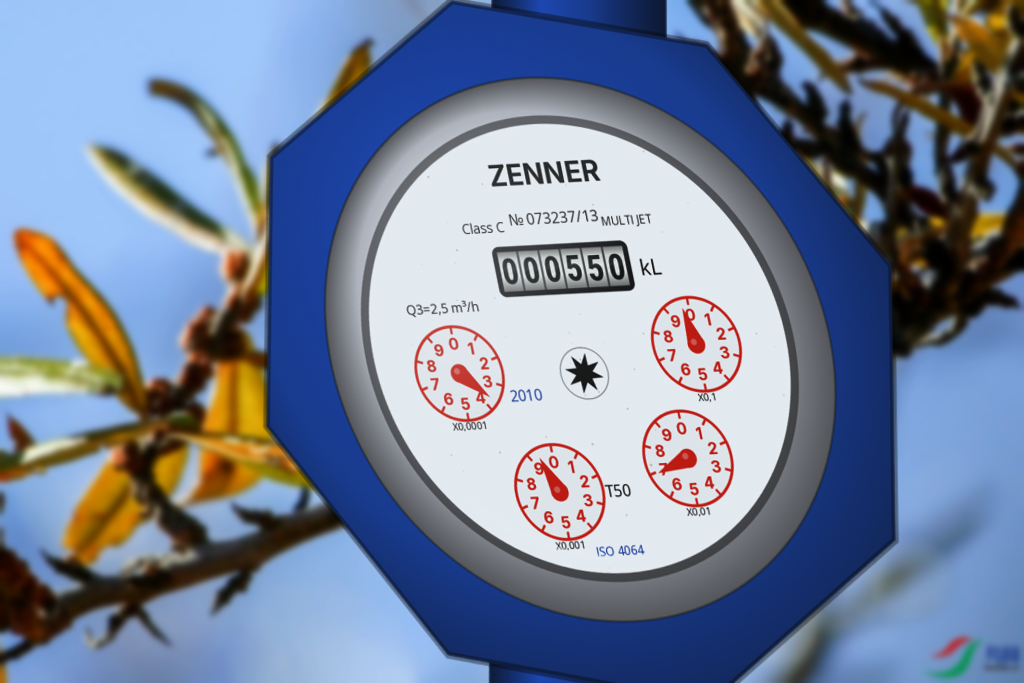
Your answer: 549.9693 (kL)
